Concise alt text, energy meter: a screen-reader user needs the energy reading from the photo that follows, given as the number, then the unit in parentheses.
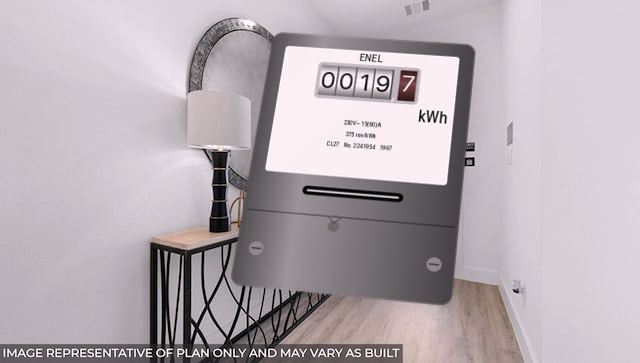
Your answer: 19.7 (kWh)
